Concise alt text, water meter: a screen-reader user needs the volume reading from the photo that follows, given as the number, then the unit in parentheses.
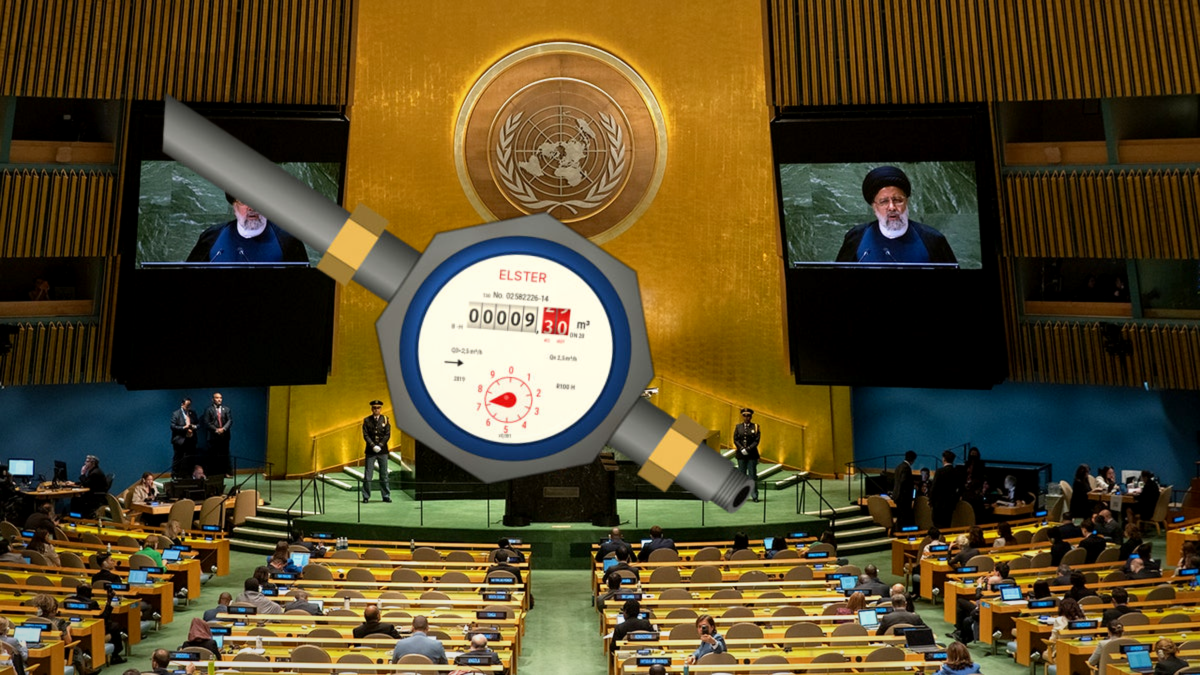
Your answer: 9.297 (m³)
